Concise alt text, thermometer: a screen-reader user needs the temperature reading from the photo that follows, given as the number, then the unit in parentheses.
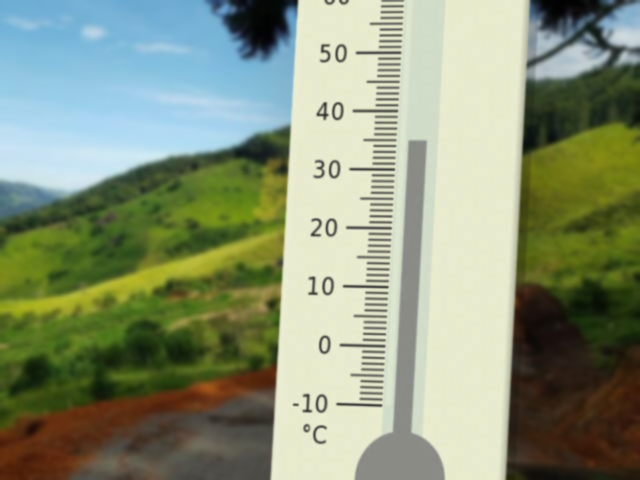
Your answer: 35 (°C)
